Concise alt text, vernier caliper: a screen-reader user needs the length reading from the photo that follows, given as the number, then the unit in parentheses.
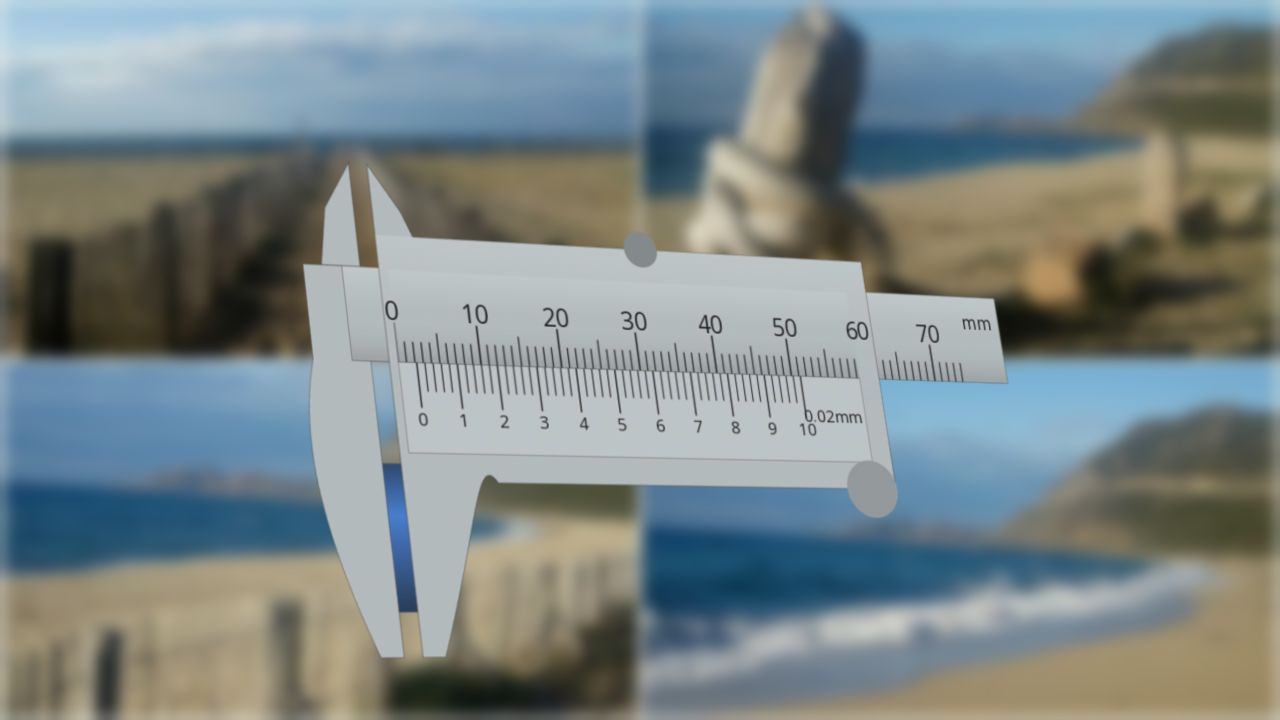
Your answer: 2.2 (mm)
